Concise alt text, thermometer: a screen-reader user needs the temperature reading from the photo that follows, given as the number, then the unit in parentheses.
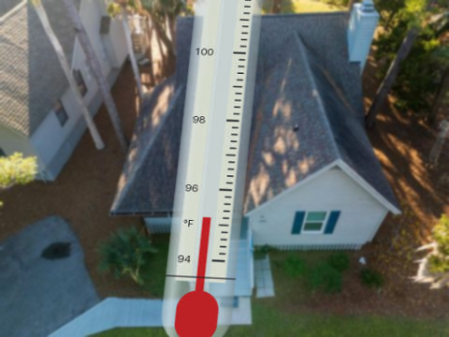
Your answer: 95.2 (°F)
